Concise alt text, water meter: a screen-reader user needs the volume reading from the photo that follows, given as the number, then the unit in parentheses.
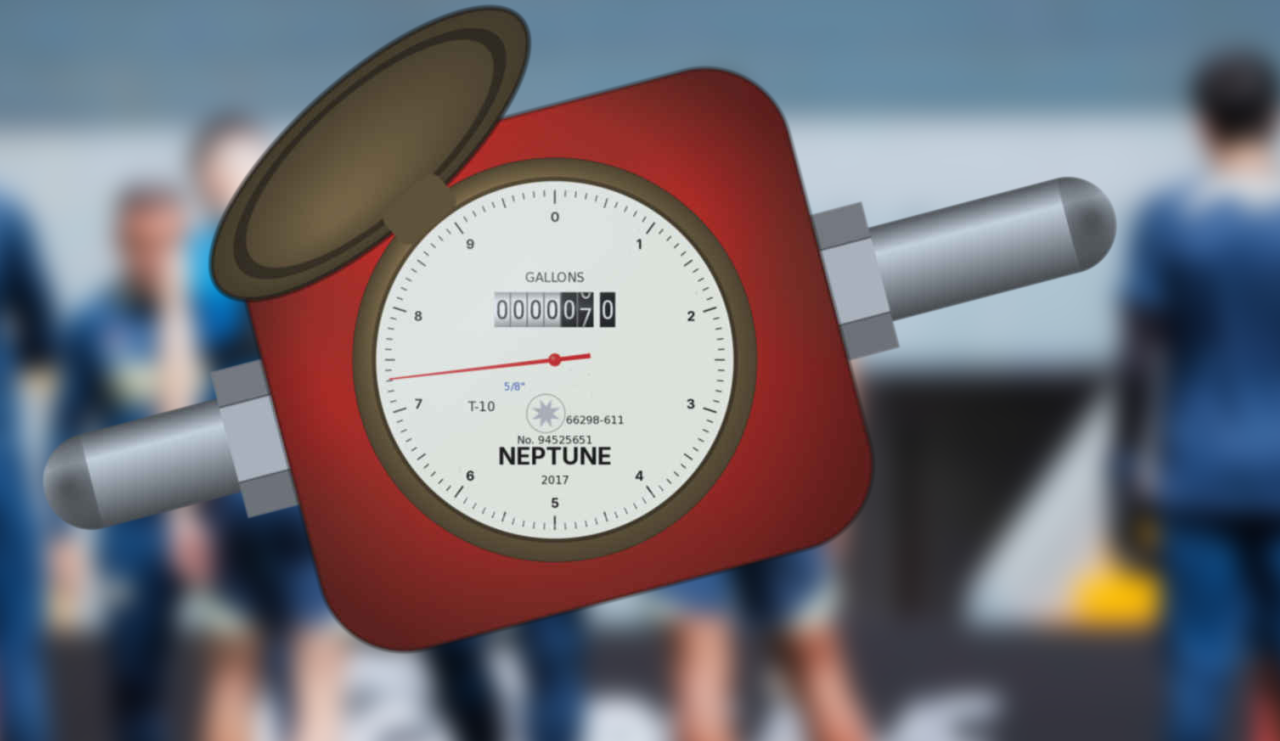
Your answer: 67.3 (gal)
